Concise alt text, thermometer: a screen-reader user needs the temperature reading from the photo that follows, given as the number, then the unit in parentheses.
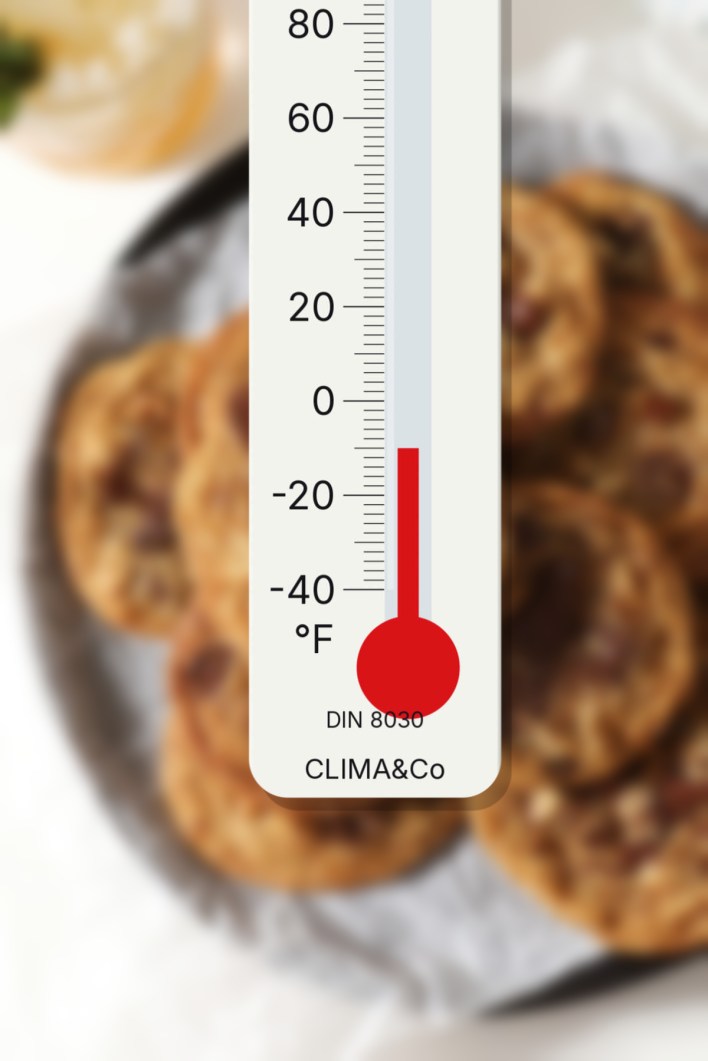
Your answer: -10 (°F)
